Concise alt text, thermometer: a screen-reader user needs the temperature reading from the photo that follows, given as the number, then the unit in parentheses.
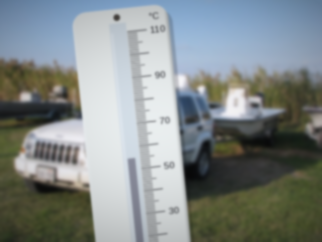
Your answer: 55 (°C)
